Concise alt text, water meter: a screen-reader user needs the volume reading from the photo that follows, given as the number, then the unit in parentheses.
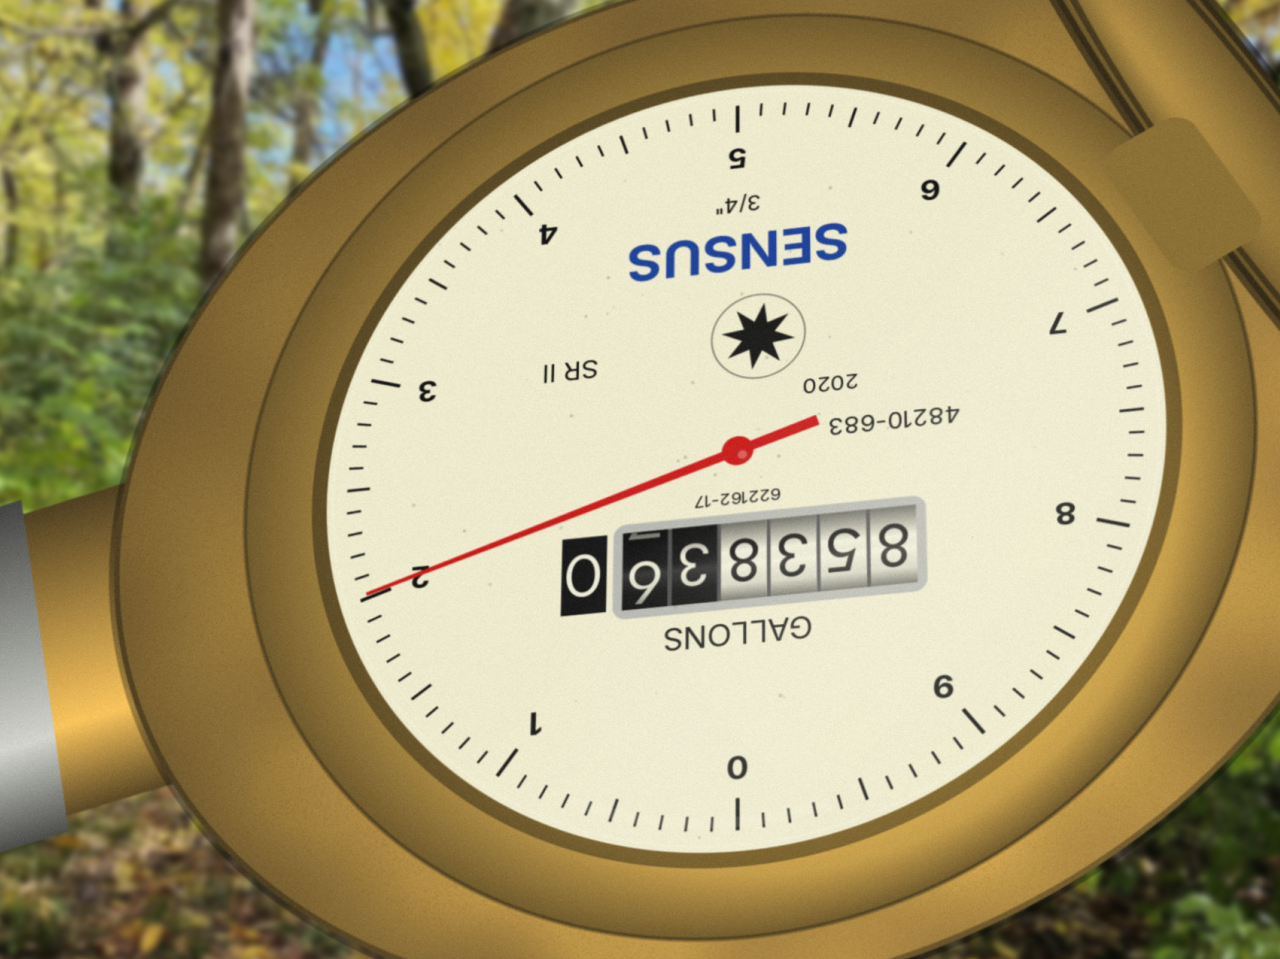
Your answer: 8538362.0 (gal)
